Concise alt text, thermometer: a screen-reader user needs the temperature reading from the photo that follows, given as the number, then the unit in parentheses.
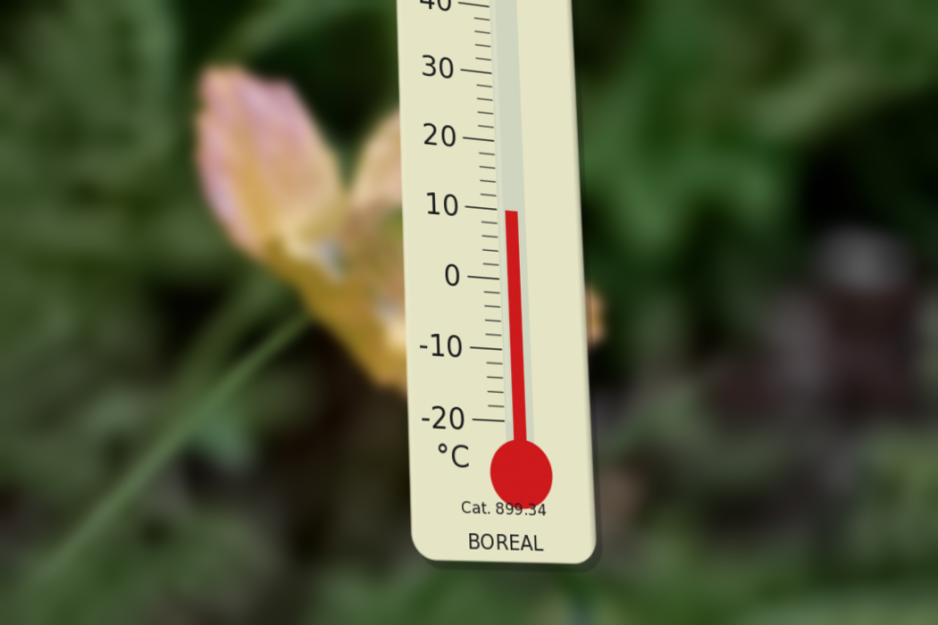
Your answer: 10 (°C)
